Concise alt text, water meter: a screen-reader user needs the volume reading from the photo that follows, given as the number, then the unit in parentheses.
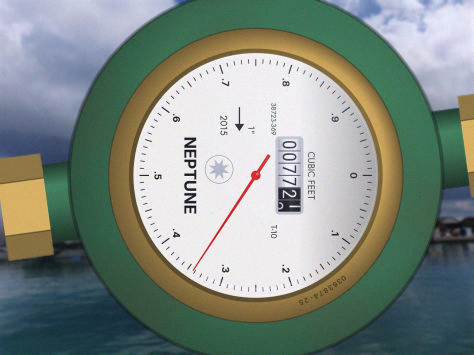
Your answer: 7721.34 (ft³)
